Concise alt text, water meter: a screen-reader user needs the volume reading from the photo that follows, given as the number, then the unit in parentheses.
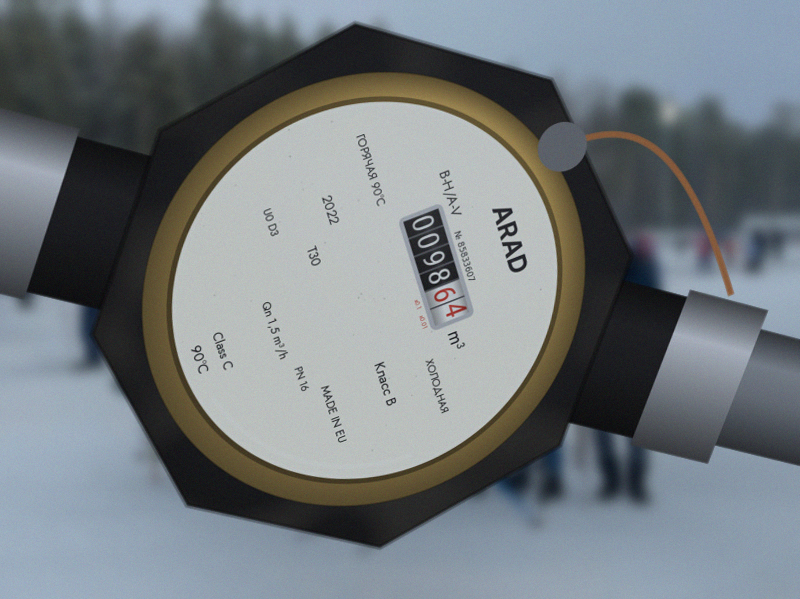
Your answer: 98.64 (m³)
